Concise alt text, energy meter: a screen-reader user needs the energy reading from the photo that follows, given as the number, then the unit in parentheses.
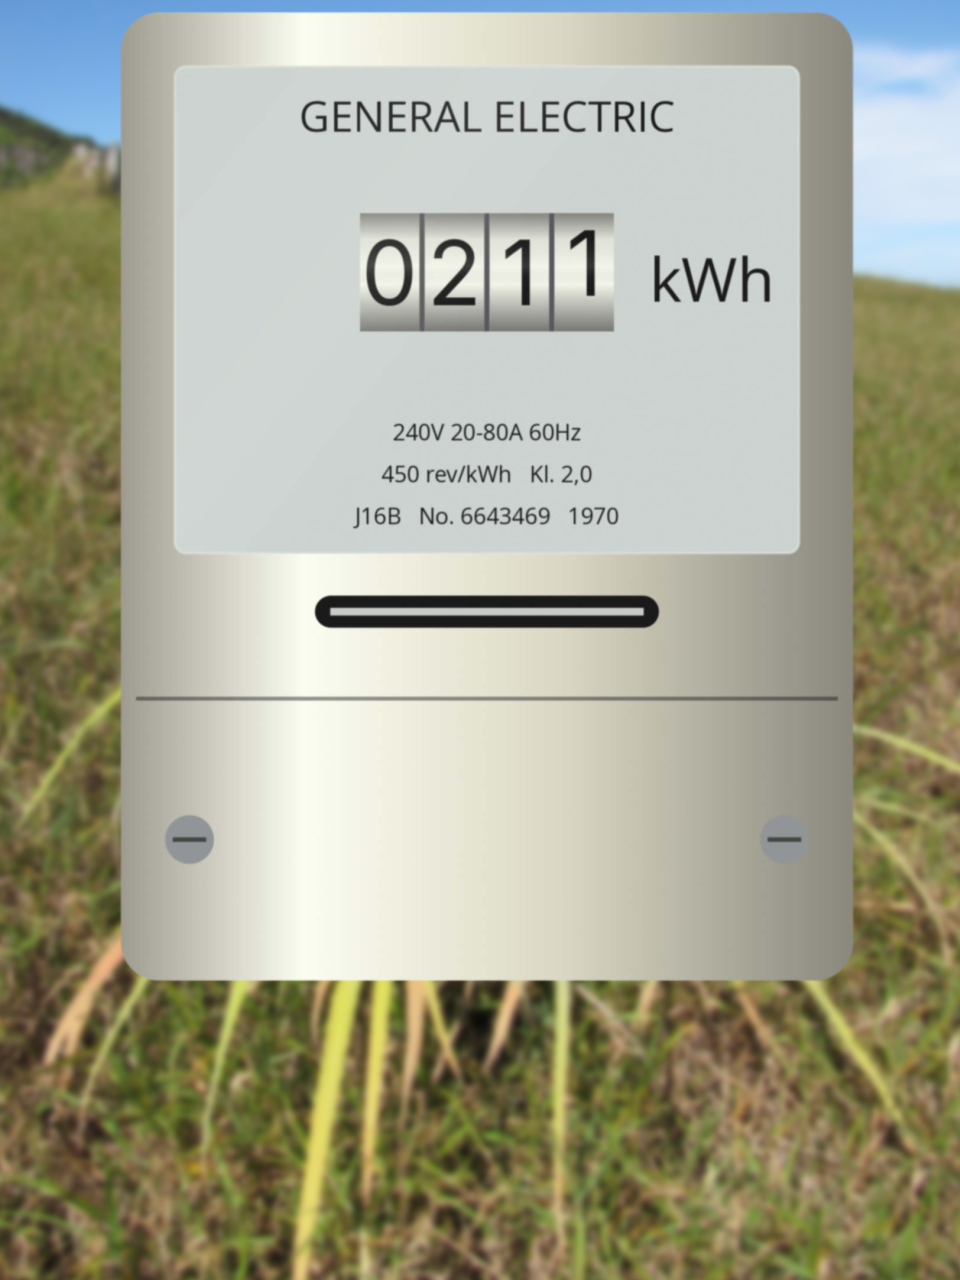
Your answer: 211 (kWh)
